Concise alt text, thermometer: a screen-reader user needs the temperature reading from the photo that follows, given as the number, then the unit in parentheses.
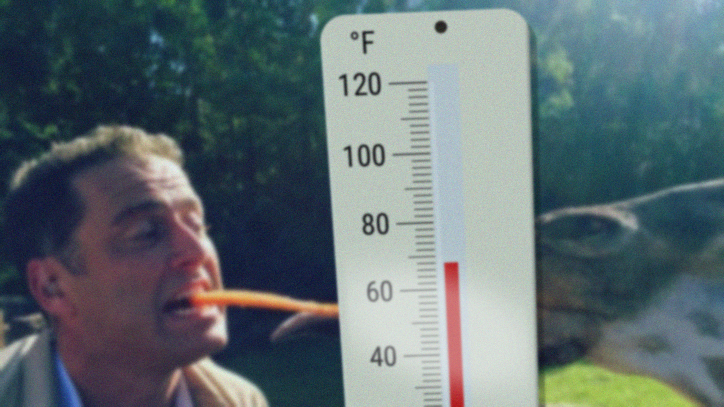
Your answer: 68 (°F)
